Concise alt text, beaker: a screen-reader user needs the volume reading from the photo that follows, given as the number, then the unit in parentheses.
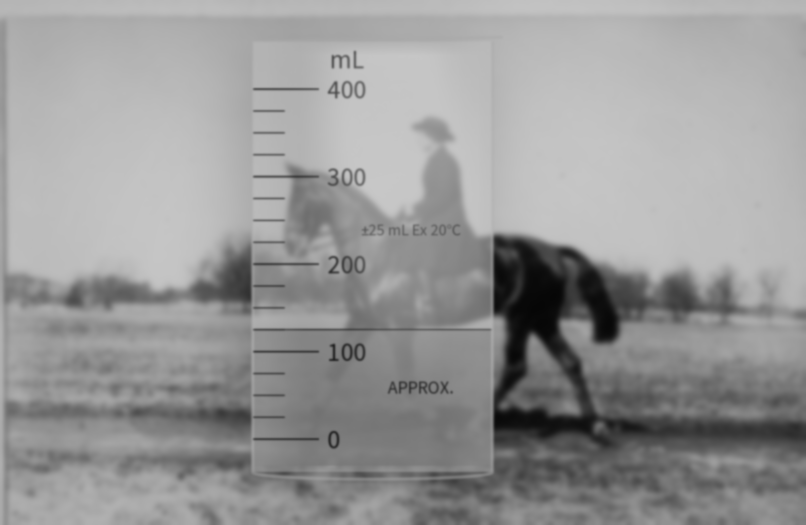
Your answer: 125 (mL)
